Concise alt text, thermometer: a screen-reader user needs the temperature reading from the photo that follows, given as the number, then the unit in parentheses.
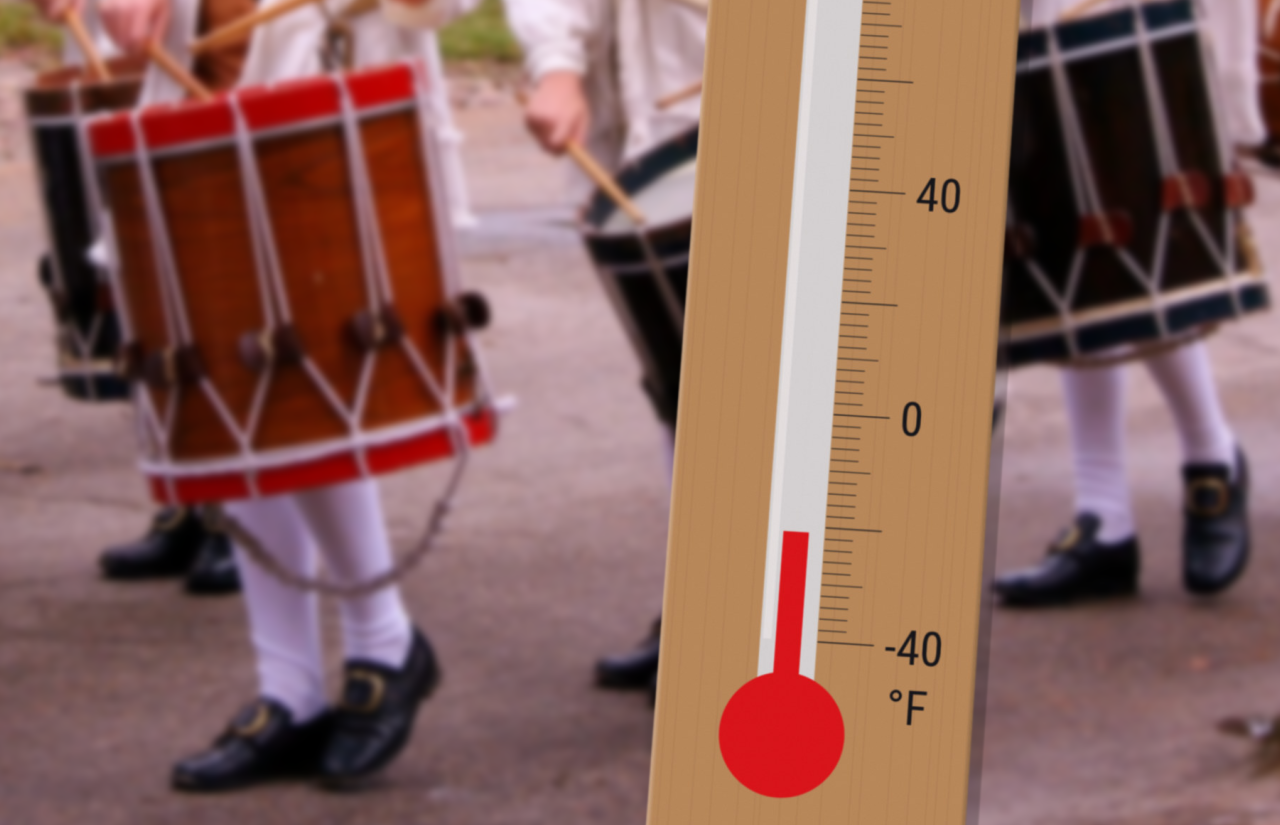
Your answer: -21 (°F)
